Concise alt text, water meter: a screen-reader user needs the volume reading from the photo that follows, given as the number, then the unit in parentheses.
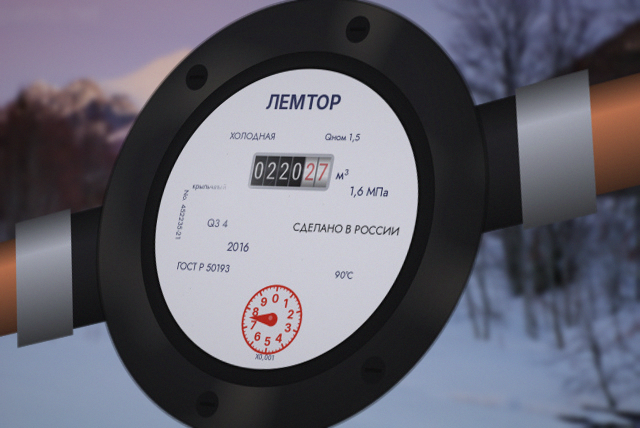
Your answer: 220.277 (m³)
